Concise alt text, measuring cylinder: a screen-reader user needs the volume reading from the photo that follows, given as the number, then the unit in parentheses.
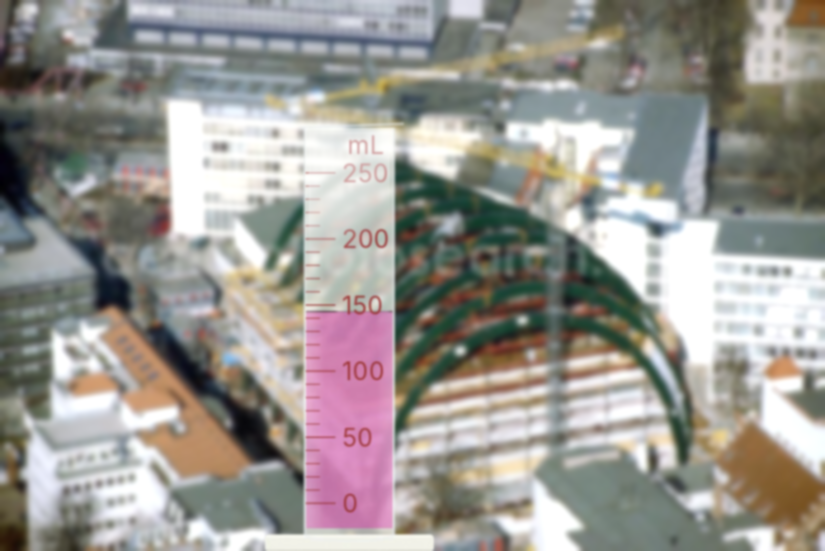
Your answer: 145 (mL)
